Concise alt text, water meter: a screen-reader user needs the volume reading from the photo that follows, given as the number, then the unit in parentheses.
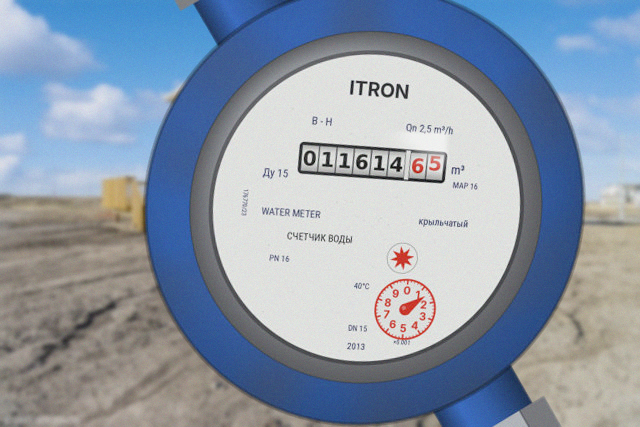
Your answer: 11614.651 (m³)
